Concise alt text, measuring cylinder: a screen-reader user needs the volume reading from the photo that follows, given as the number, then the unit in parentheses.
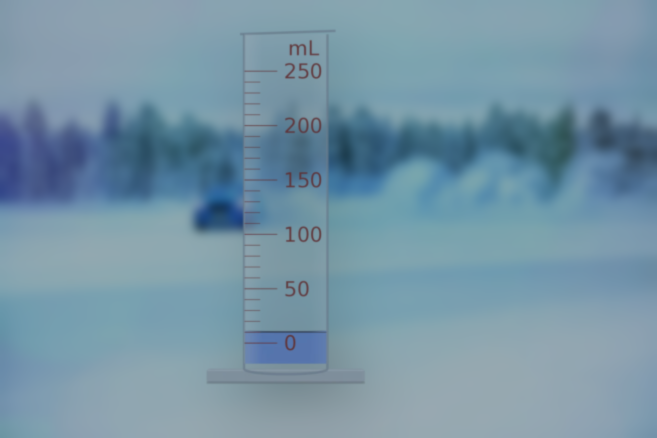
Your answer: 10 (mL)
